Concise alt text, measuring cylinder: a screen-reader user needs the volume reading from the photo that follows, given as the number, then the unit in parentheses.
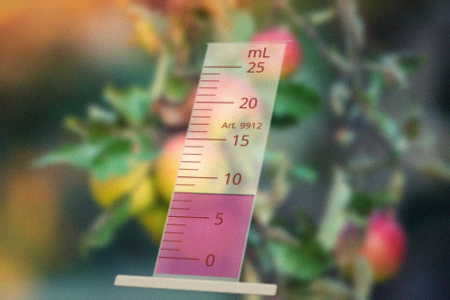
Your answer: 8 (mL)
